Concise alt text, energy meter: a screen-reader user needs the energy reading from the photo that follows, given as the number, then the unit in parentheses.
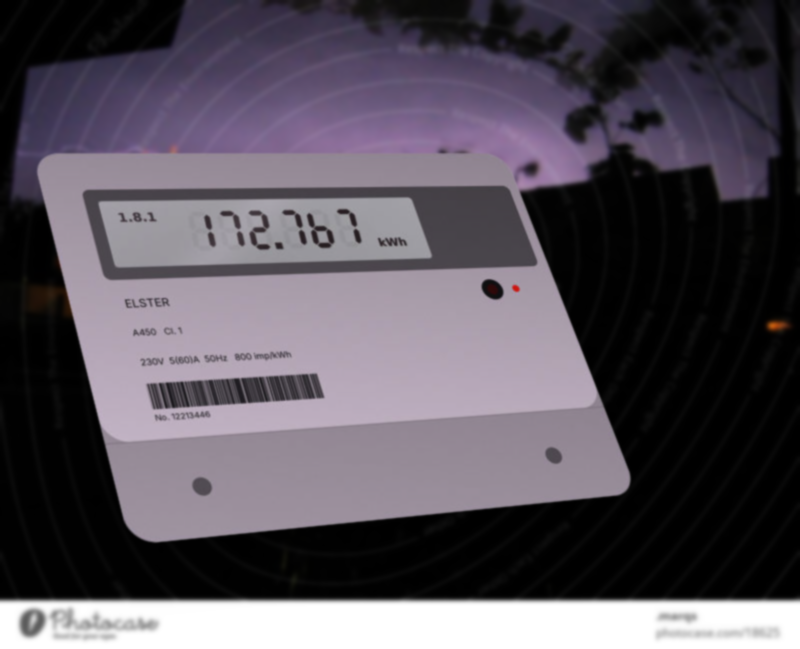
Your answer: 172.767 (kWh)
